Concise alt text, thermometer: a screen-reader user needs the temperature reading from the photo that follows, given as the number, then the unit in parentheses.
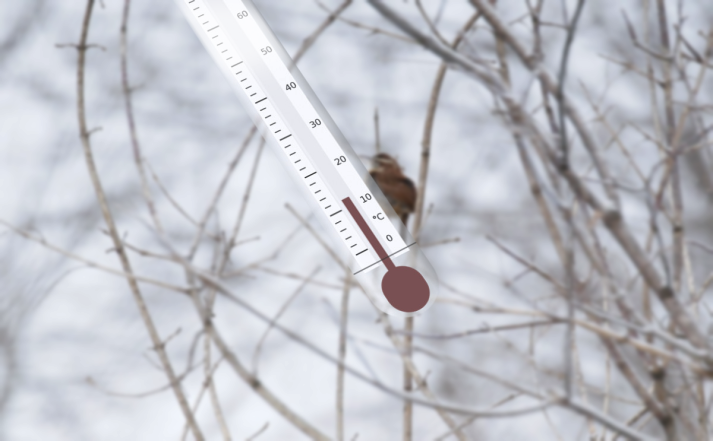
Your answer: 12 (°C)
